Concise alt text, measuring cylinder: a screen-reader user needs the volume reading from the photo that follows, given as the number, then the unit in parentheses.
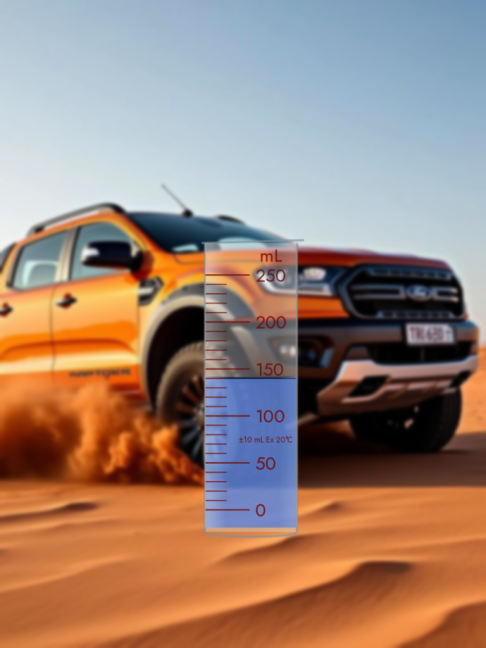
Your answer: 140 (mL)
